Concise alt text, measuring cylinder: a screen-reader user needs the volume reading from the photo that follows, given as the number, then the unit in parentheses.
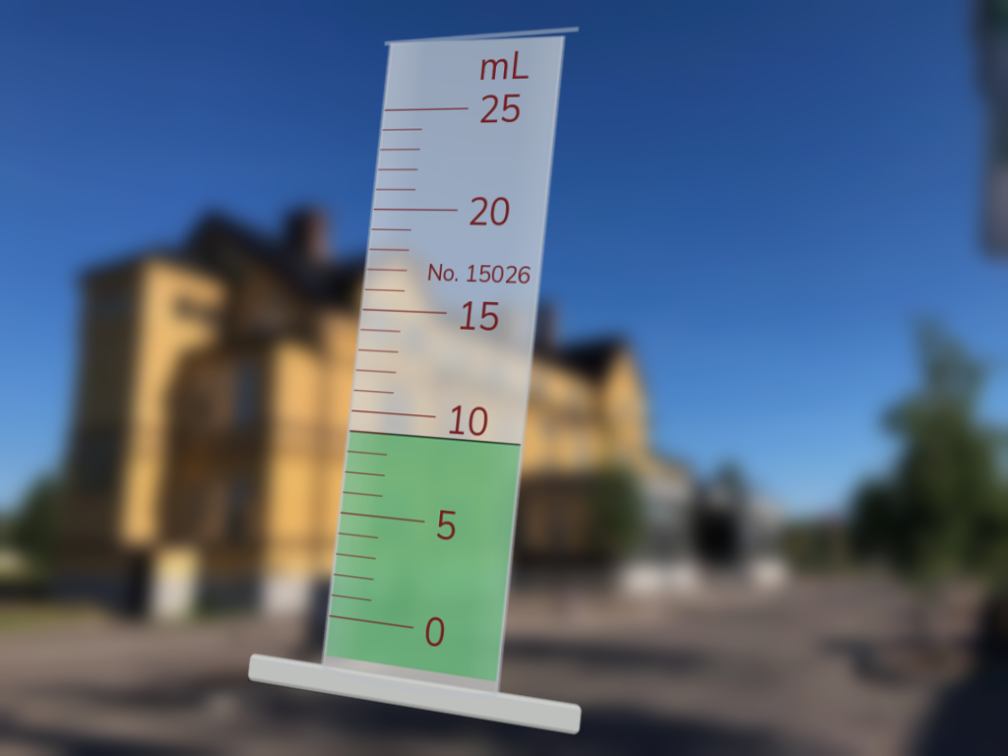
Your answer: 9 (mL)
